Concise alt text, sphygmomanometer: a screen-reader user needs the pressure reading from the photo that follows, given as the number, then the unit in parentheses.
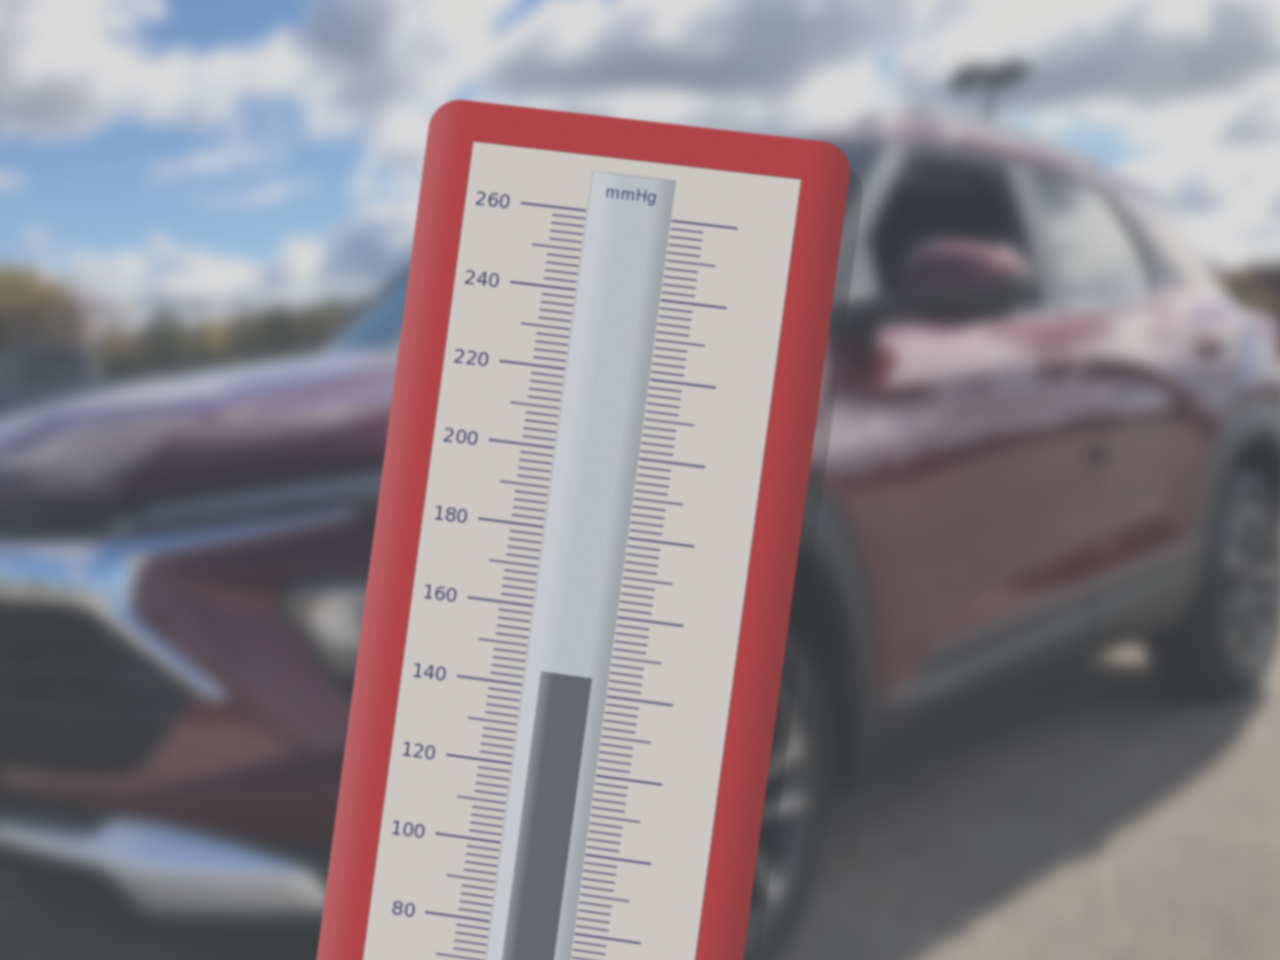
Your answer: 144 (mmHg)
